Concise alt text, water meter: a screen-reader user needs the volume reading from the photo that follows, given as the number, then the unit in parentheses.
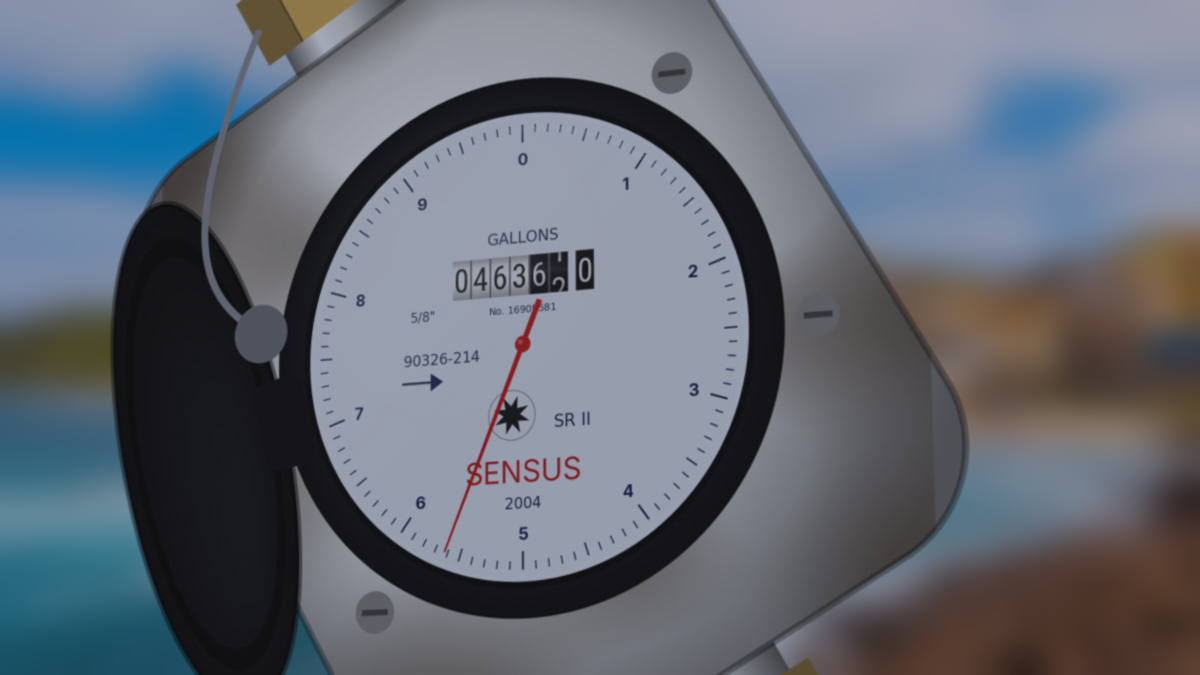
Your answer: 463615.6 (gal)
